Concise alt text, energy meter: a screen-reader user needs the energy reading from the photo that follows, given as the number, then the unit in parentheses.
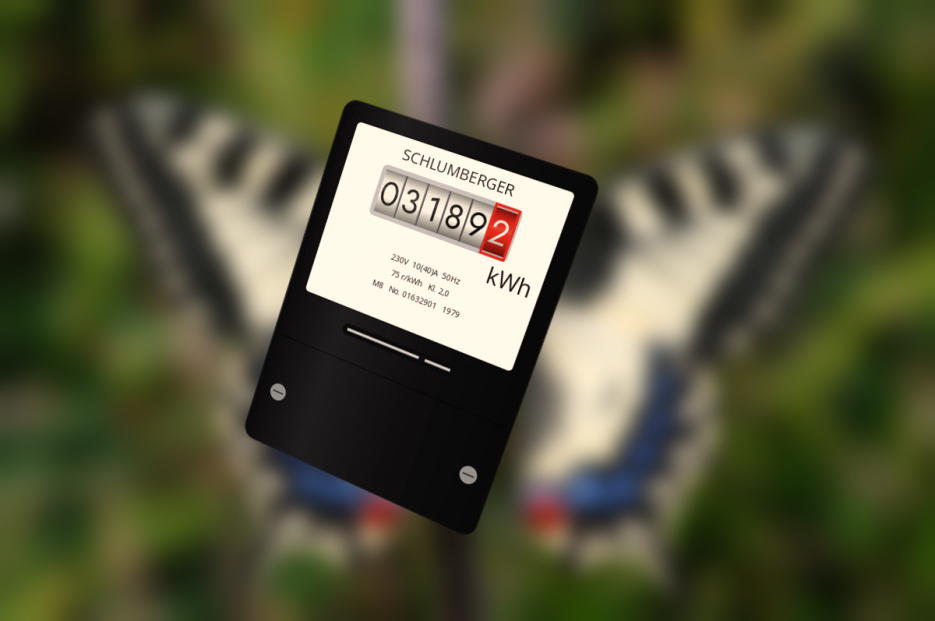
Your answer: 3189.2 (kWh)
